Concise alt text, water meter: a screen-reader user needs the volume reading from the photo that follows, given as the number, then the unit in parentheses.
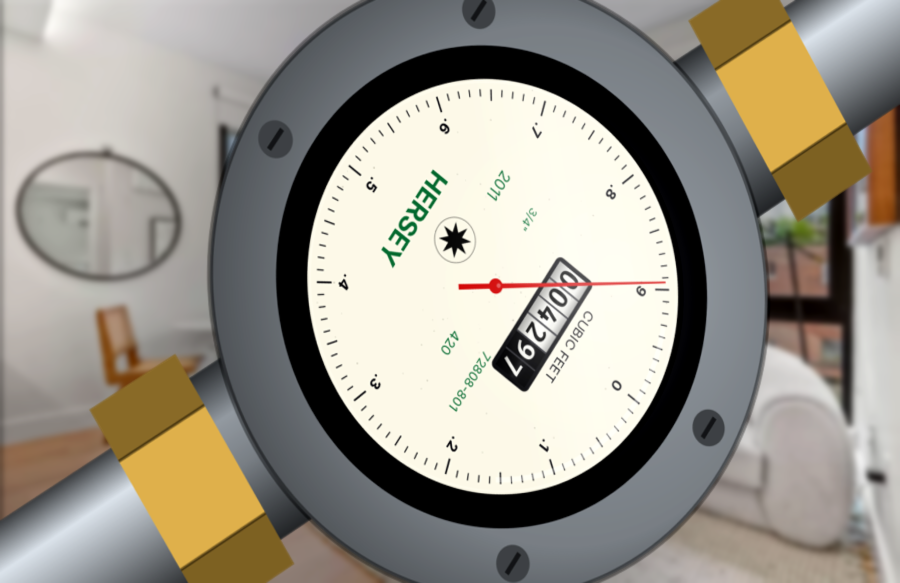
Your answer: 4296.89 (ft³)
